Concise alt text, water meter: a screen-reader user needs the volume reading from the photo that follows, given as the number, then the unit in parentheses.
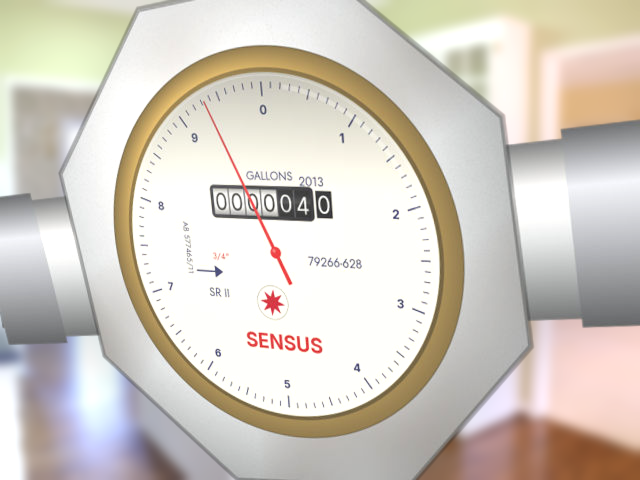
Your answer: 39.3 (gal)
